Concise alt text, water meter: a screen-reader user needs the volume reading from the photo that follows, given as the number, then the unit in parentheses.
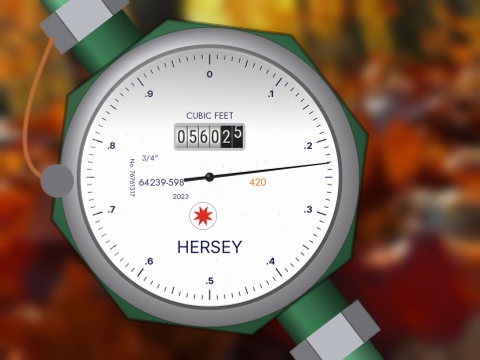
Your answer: 56025.23 (ft³)
